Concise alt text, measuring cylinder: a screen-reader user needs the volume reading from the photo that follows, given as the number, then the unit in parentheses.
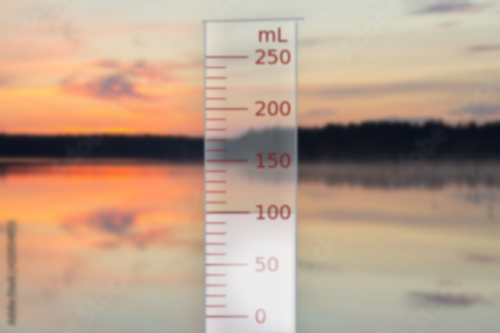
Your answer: 100 (mL)
